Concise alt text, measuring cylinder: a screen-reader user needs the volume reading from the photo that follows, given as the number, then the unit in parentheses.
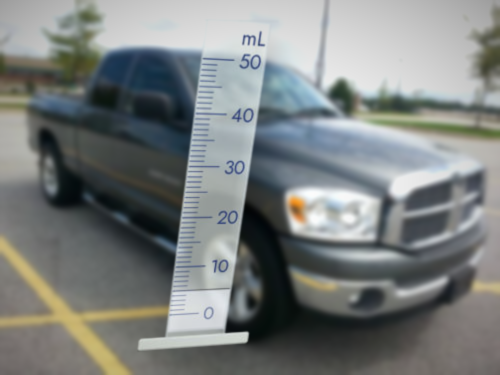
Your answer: 5 (mL)
